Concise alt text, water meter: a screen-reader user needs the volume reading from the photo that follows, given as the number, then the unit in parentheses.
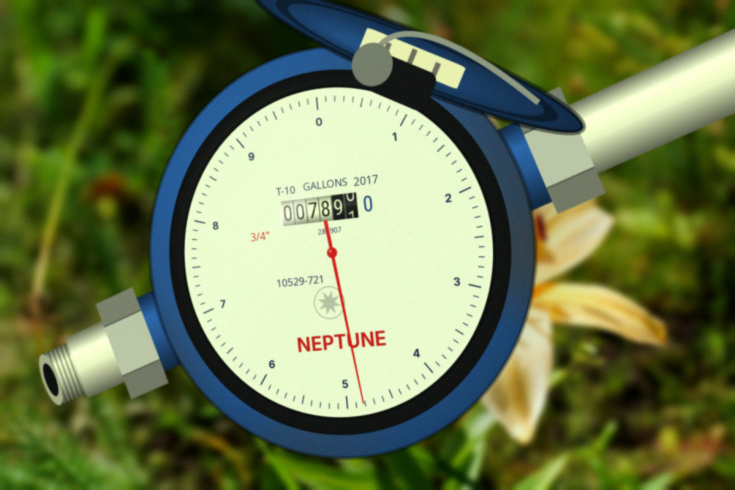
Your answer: 78904.8 (gal)
